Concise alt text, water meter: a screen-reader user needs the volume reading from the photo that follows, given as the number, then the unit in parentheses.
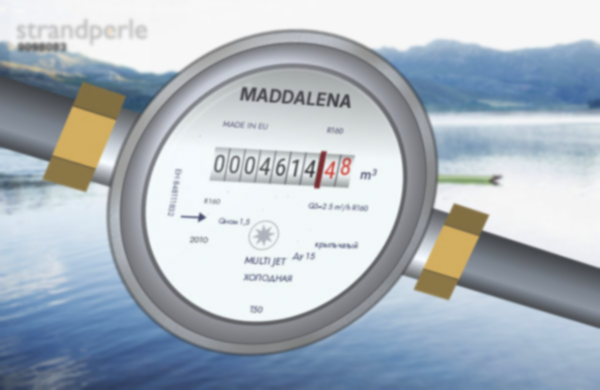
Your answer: 4614.48 (m³)
